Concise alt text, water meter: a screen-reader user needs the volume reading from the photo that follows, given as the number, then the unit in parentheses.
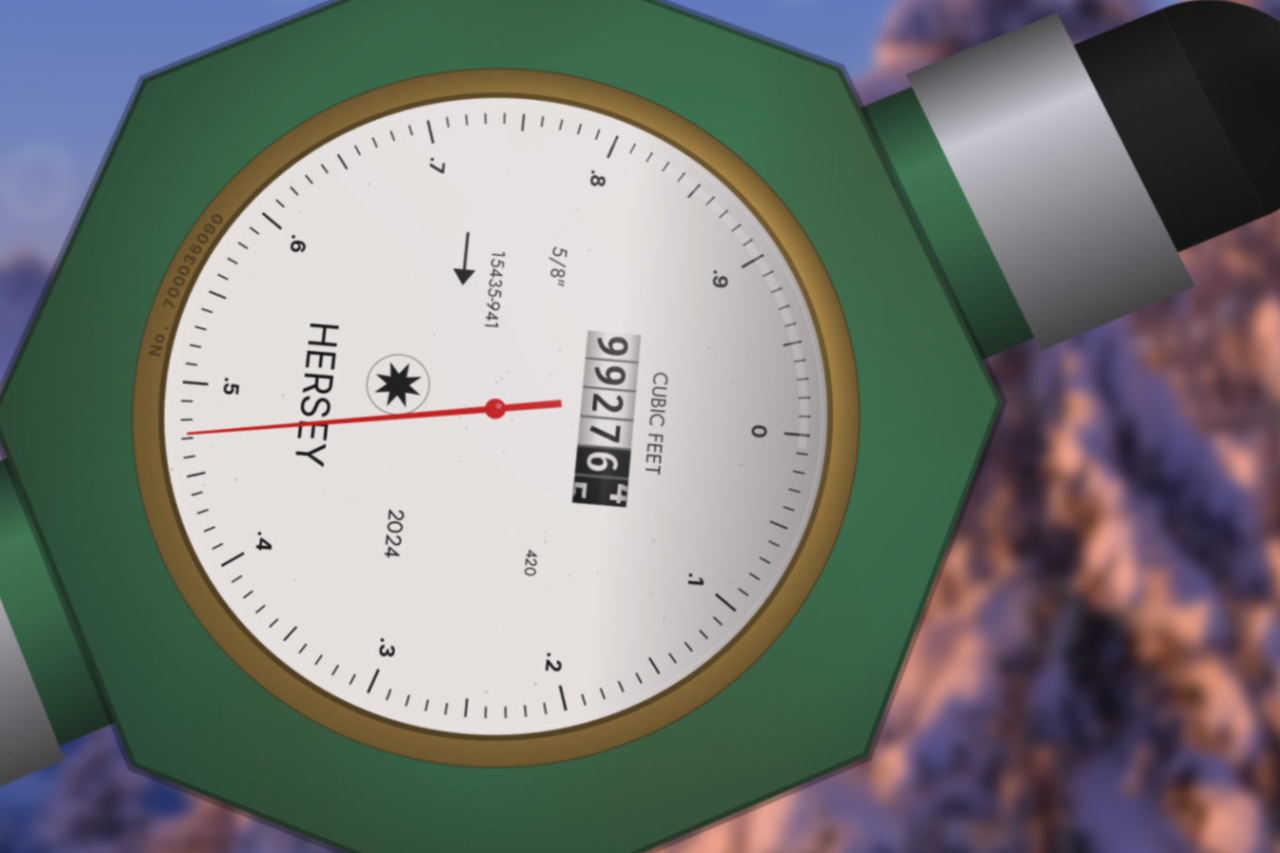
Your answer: 992764.47 (ft³)
